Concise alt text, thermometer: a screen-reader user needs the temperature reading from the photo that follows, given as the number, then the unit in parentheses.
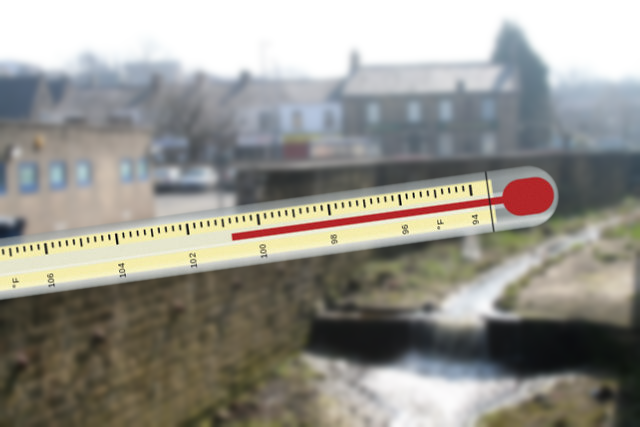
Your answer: 100.8 (°F)
